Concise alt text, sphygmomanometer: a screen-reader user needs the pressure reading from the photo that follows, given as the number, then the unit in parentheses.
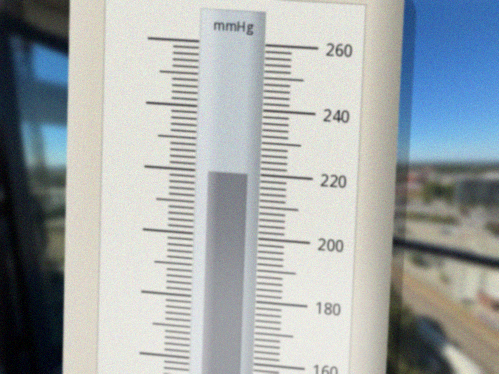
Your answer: 220 (mmHg)
